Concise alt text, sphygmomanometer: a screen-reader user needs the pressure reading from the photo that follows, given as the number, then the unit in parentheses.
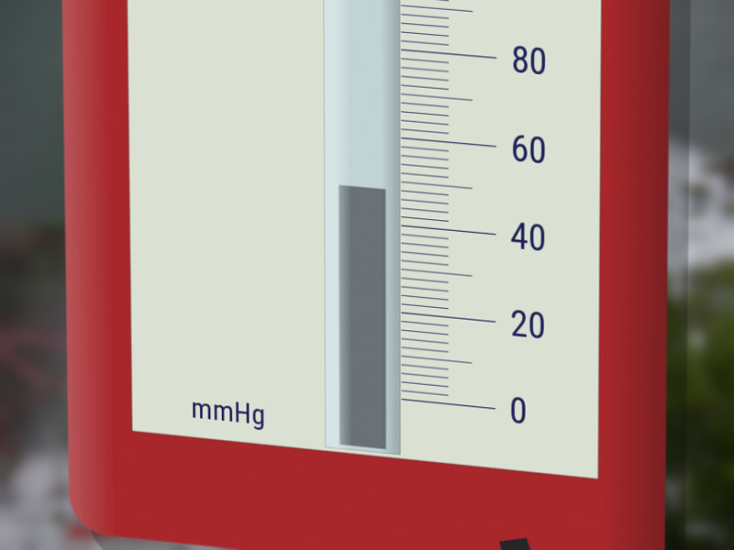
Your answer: 48 (mmHg)
